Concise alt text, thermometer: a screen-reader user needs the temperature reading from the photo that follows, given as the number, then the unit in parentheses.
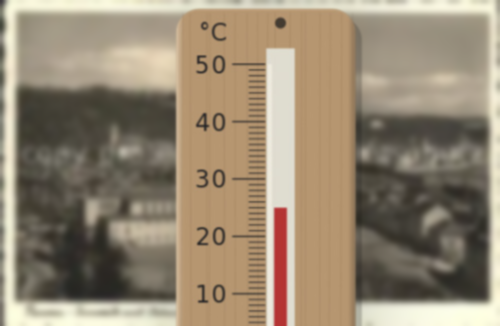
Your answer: 25 (°C)
